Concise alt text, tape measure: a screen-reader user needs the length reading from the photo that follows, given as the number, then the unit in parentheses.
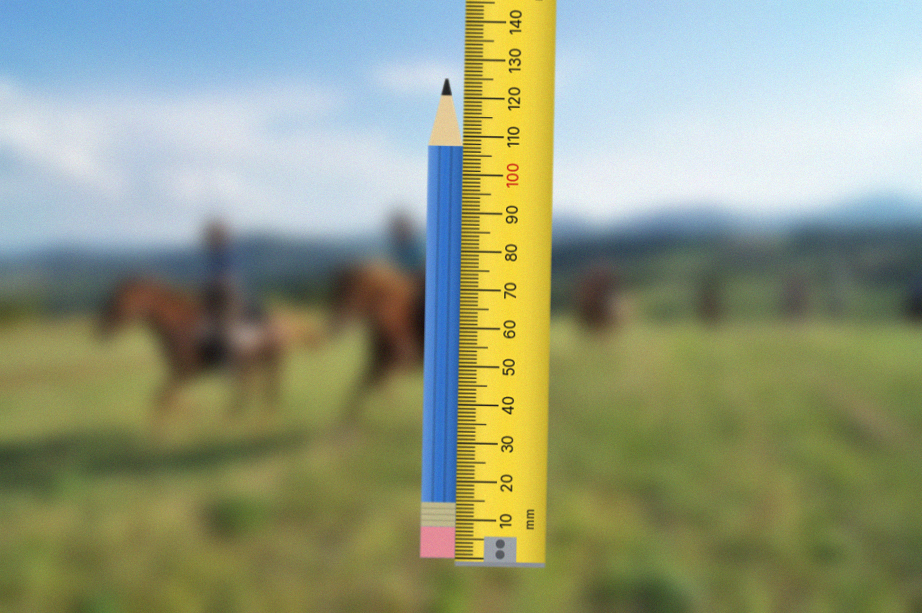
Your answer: 125 (mm)
